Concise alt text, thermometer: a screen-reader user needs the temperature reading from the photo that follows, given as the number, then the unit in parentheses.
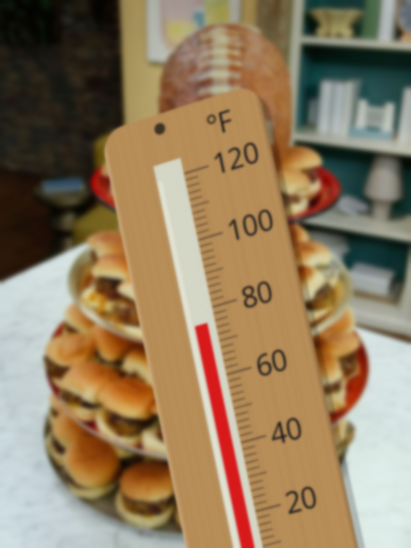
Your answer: 76 (°F)
